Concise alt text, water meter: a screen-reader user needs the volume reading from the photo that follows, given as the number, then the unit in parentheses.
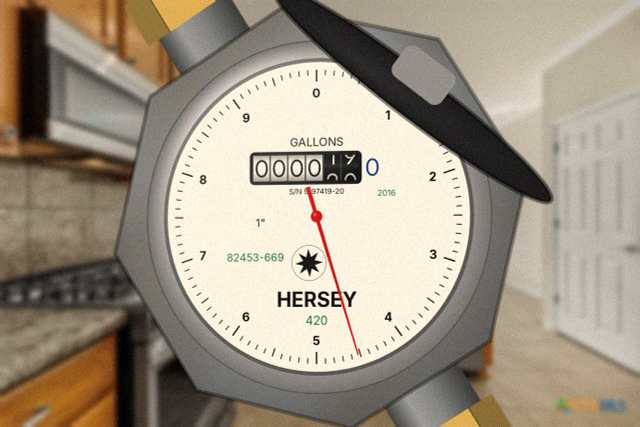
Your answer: 194.5 (gal)
